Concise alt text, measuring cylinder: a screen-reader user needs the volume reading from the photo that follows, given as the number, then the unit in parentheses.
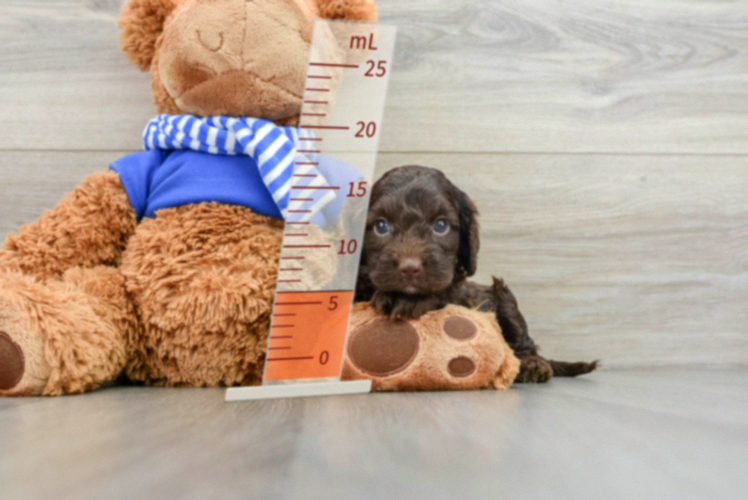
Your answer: 6 (mL)
